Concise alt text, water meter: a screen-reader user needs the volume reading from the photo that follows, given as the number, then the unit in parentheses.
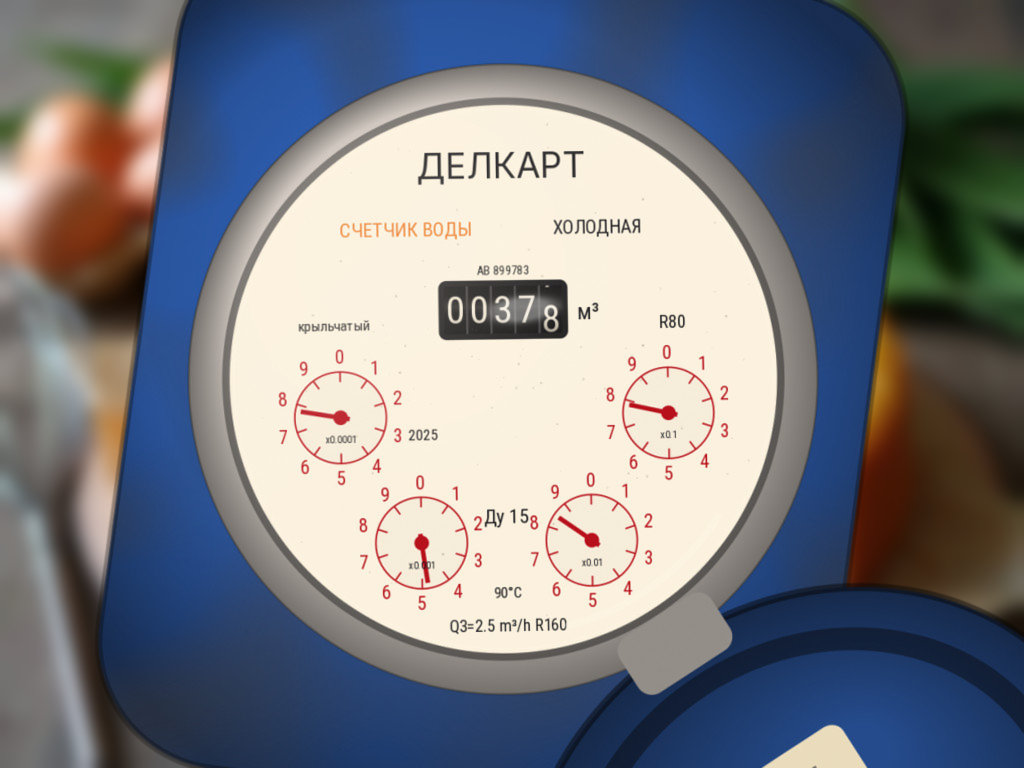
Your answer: 377.7847 (m³)
